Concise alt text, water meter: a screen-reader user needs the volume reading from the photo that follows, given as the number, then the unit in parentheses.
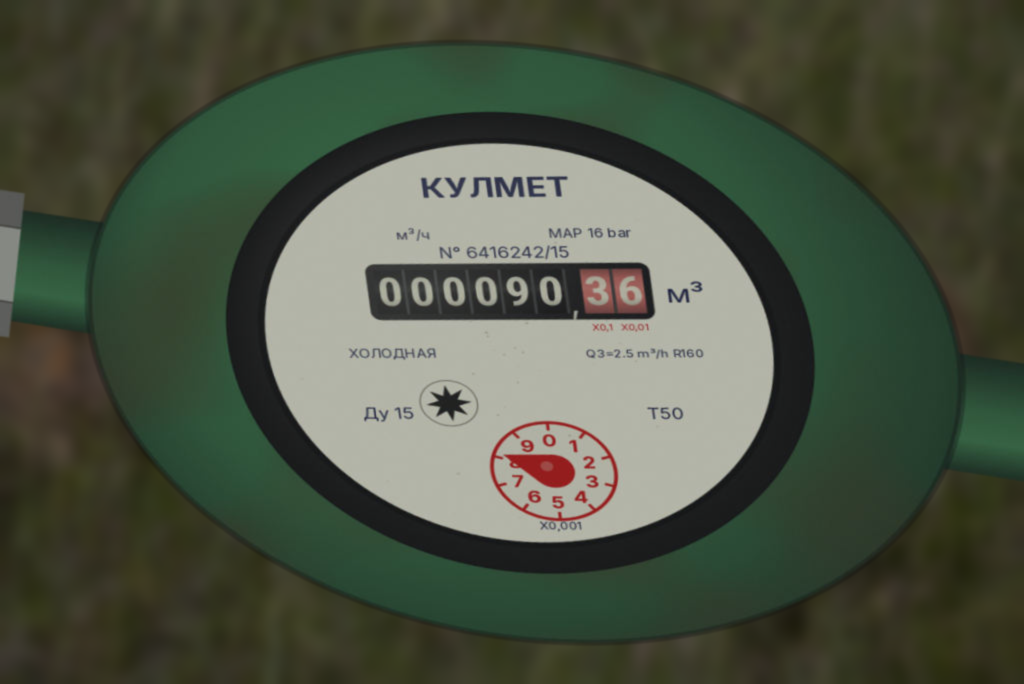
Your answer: 90.368 (m³)
